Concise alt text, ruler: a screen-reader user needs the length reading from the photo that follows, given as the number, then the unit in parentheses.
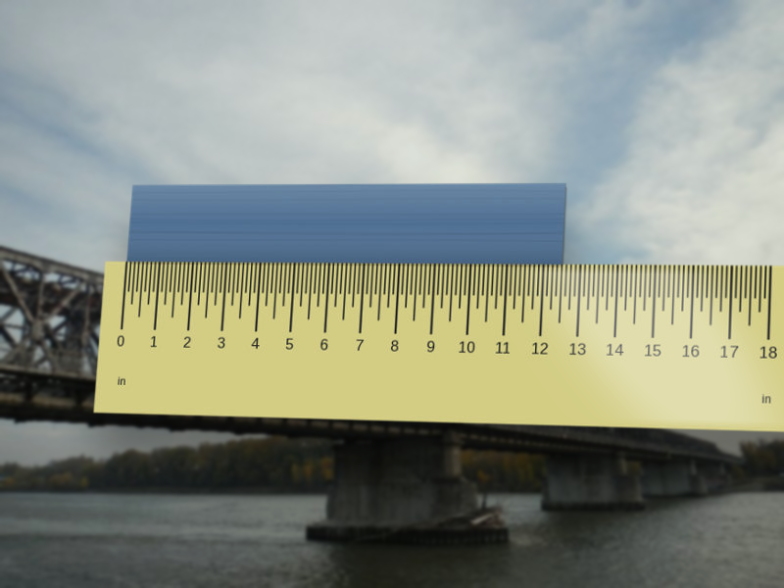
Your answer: 12.5 (in)
